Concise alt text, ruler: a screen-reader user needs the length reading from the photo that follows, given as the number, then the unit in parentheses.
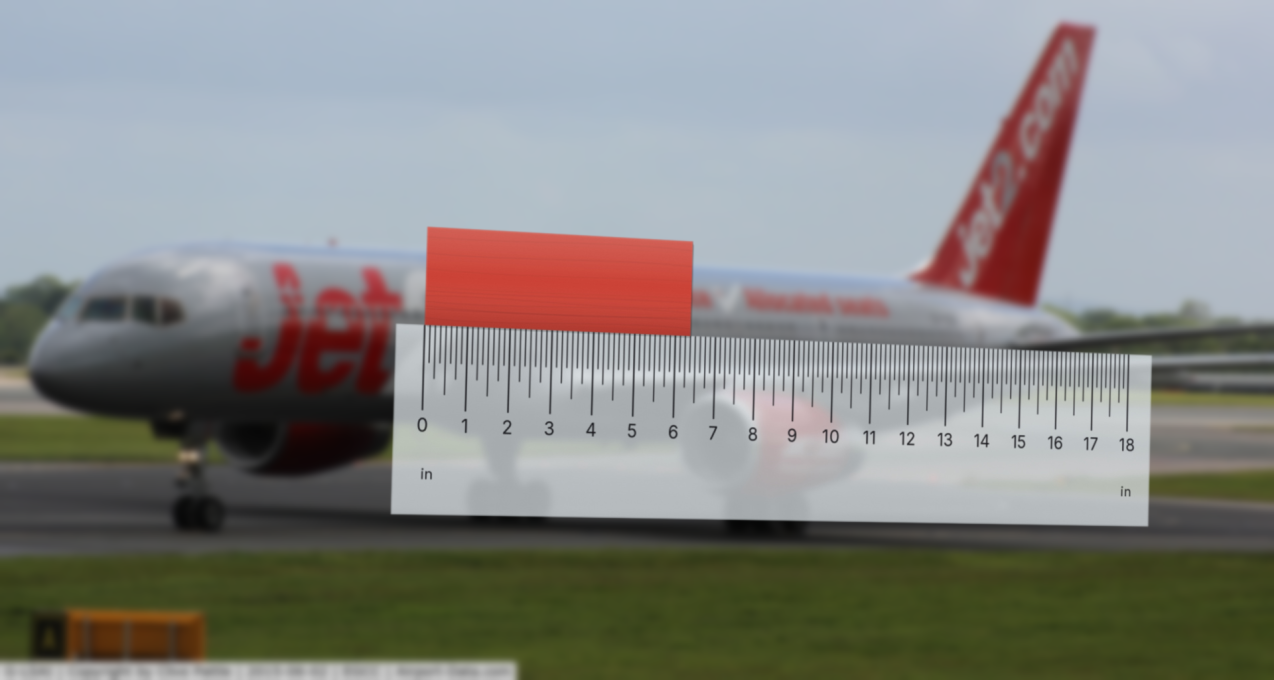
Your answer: 6.375 (in)
